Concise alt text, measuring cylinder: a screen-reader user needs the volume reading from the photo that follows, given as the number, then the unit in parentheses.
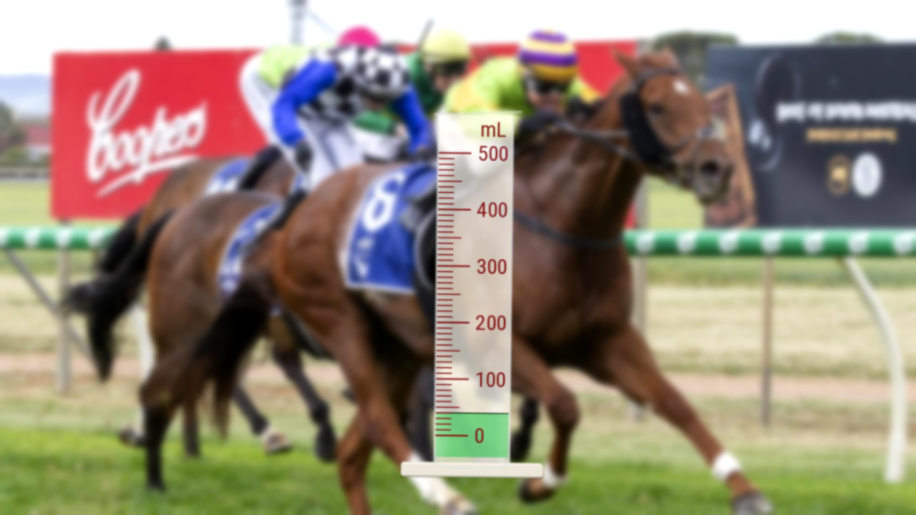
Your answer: 40 (mL)
